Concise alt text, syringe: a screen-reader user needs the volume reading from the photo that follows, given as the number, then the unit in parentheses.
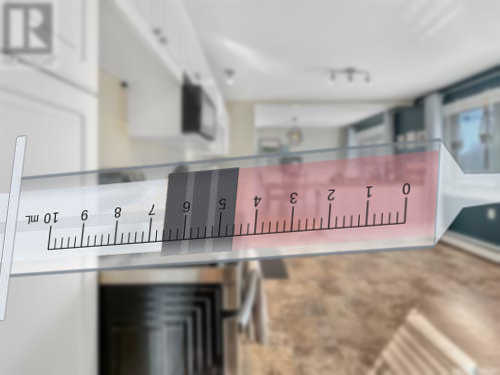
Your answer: 4.6 (mL)
